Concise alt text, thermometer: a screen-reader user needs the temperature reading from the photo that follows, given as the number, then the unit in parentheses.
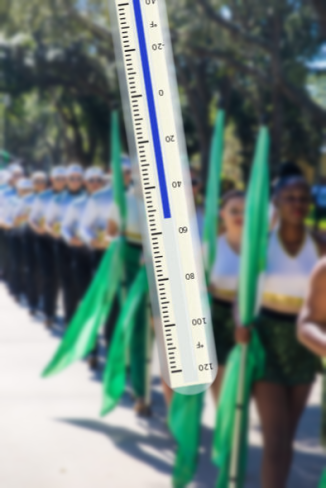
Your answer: 54 (°F)
